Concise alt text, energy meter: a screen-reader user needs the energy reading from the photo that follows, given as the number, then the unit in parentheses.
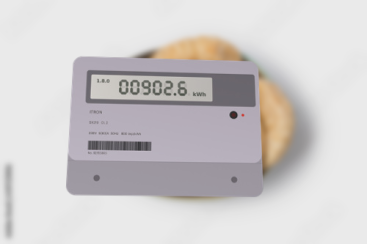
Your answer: 902.6 (kWh)
